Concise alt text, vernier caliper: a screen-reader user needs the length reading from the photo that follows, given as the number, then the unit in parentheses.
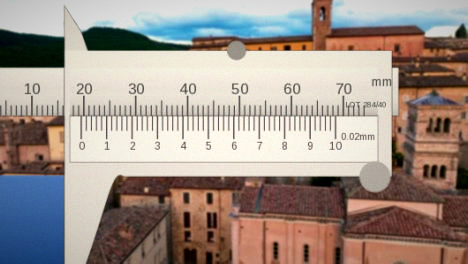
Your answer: 19.5 (mm)
